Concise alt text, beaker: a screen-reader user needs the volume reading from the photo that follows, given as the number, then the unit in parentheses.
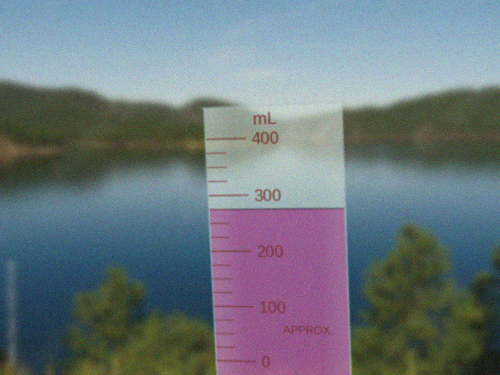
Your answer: 275 (mL)
